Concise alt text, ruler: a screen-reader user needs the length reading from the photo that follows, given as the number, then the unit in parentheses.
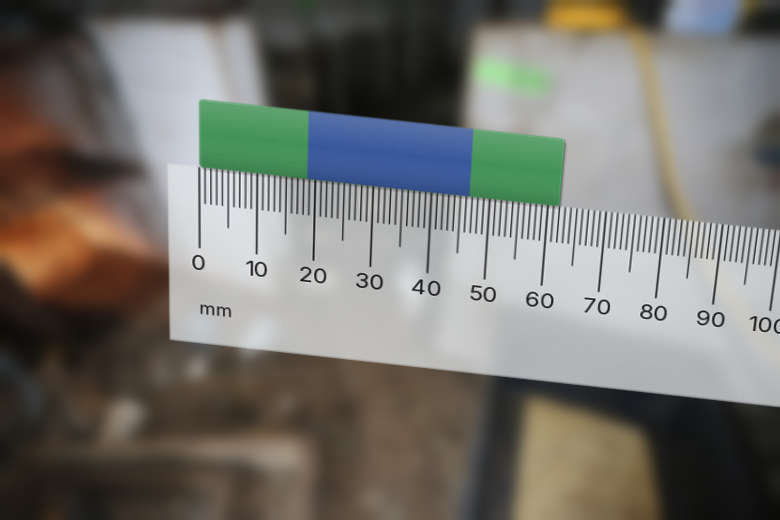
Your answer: 62 (mm)
